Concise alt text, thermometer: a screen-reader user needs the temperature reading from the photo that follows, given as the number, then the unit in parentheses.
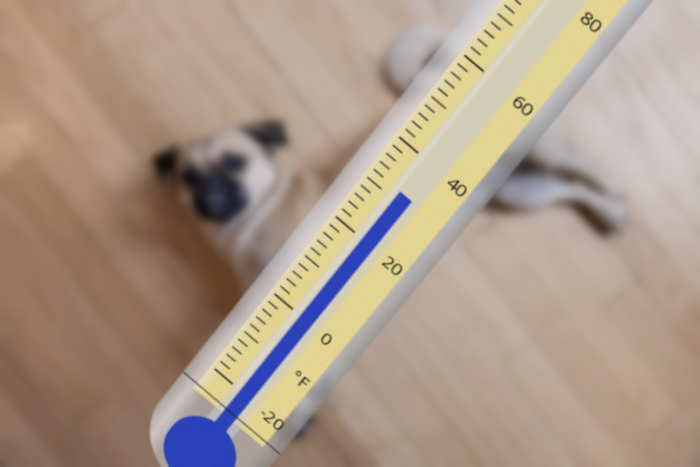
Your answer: 32 (°F)
